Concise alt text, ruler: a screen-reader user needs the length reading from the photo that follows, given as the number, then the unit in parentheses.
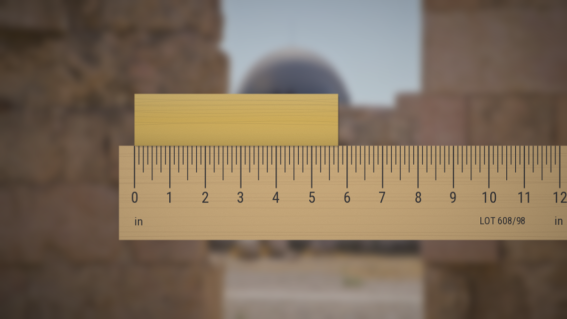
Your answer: 5.75 (in)
